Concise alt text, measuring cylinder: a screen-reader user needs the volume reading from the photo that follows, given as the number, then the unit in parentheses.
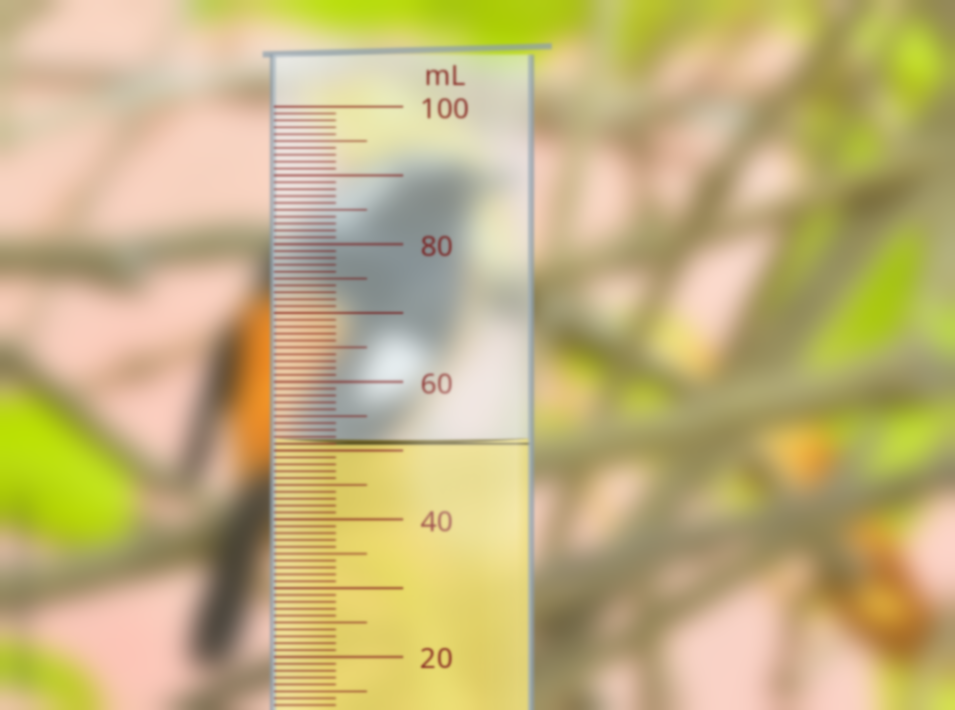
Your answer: 51 (mL)
